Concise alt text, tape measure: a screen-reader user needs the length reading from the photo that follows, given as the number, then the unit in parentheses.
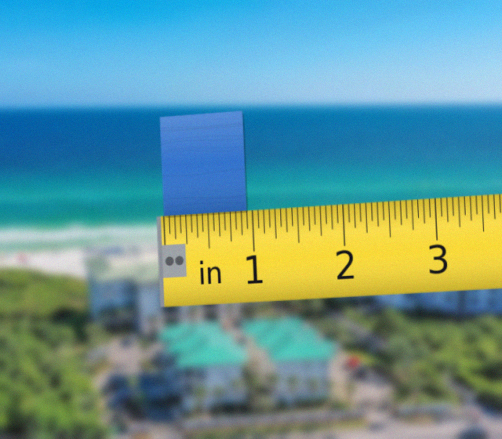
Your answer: 0.9375 (in)
